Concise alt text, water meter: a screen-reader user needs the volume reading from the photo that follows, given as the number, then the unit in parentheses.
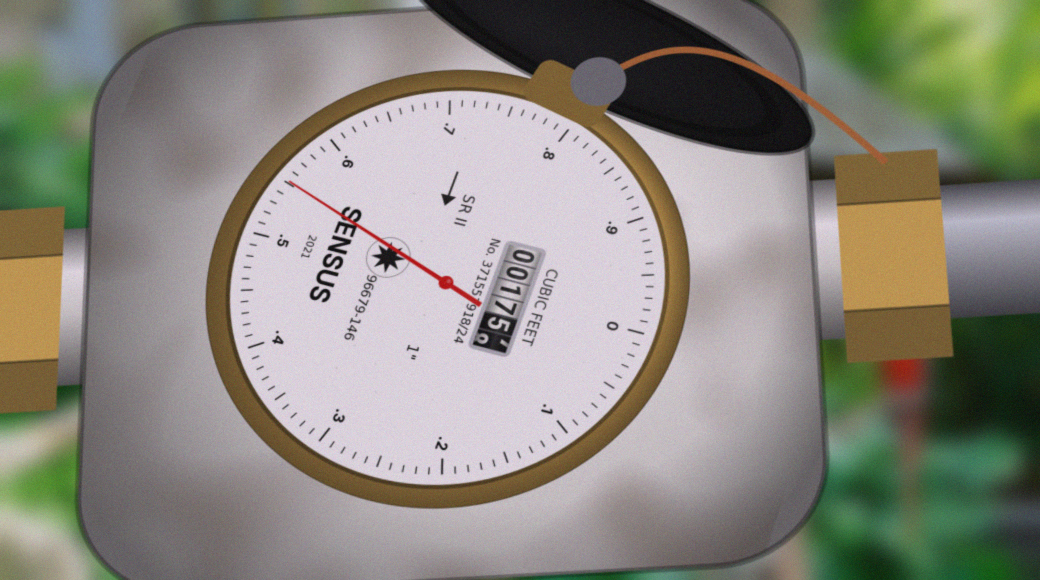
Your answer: 1757.55 (ft³)
